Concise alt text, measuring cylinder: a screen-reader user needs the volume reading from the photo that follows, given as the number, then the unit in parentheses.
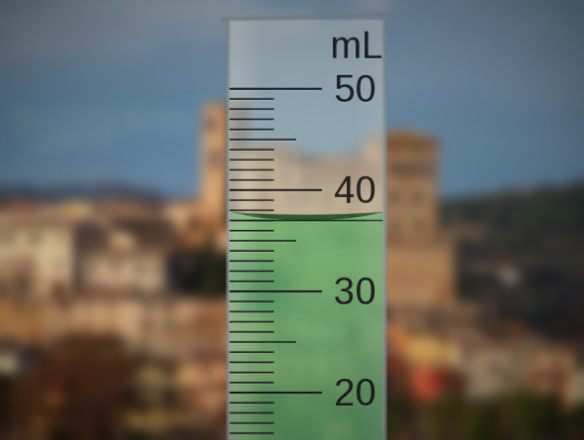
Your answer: 37 (mL)
